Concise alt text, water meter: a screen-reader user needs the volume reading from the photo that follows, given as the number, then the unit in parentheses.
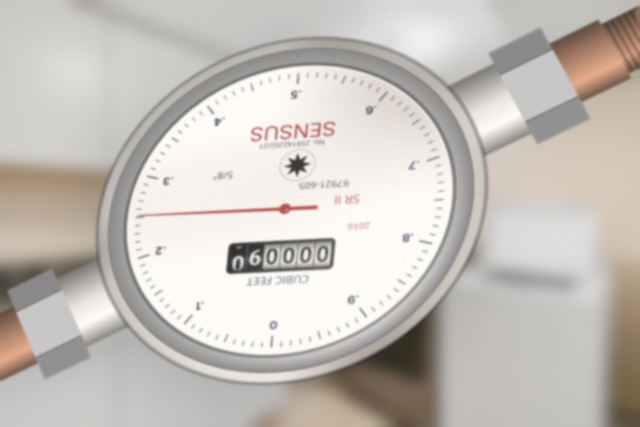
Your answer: 90.25 (ft³)
